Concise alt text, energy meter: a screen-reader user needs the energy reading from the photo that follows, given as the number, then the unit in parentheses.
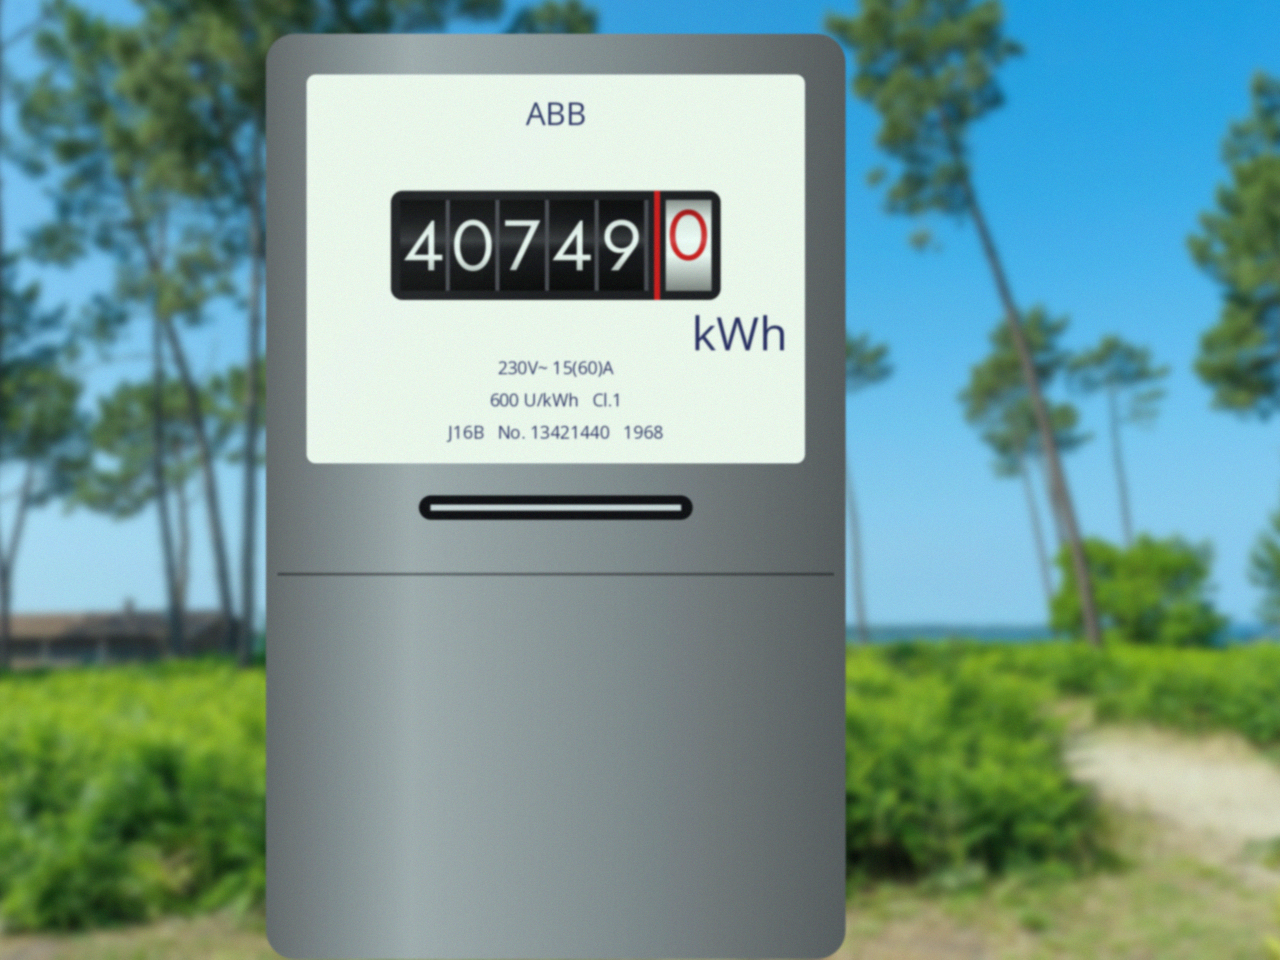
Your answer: 40749.0 (kWh)
